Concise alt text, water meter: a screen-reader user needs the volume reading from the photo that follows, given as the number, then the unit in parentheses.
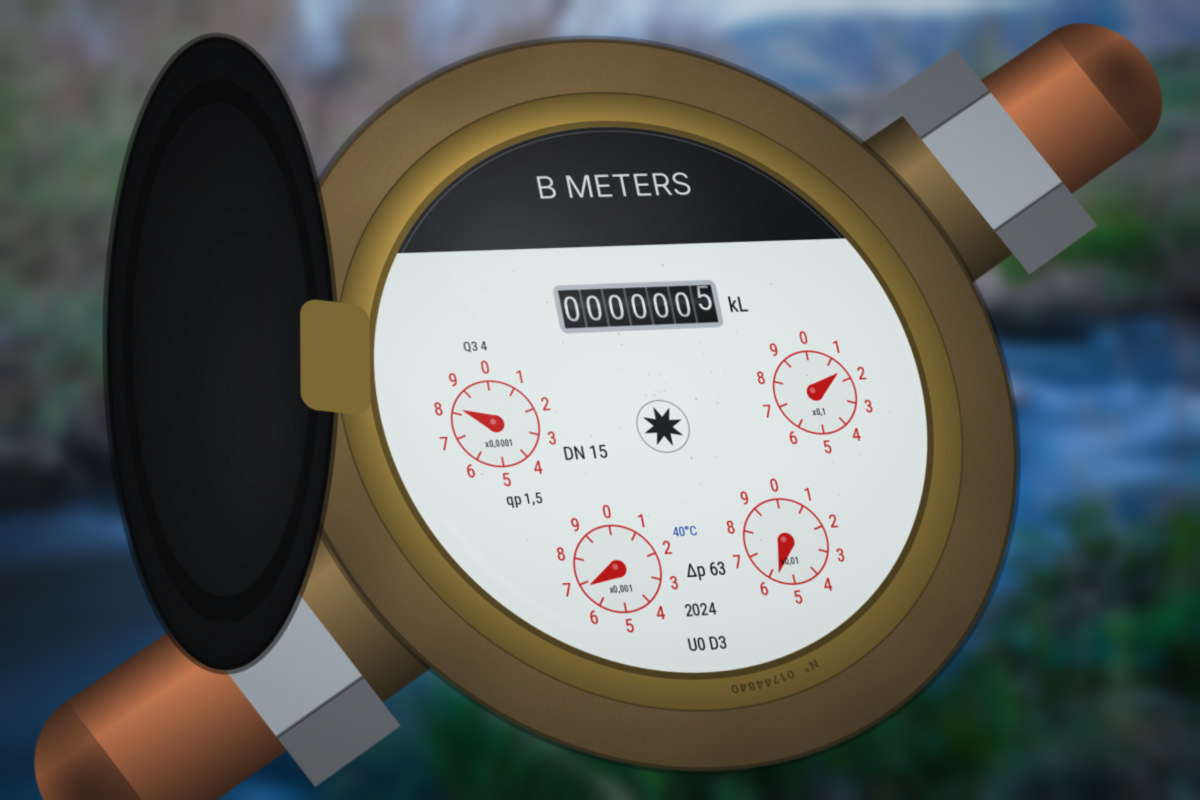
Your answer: 5.1568 (kL)
